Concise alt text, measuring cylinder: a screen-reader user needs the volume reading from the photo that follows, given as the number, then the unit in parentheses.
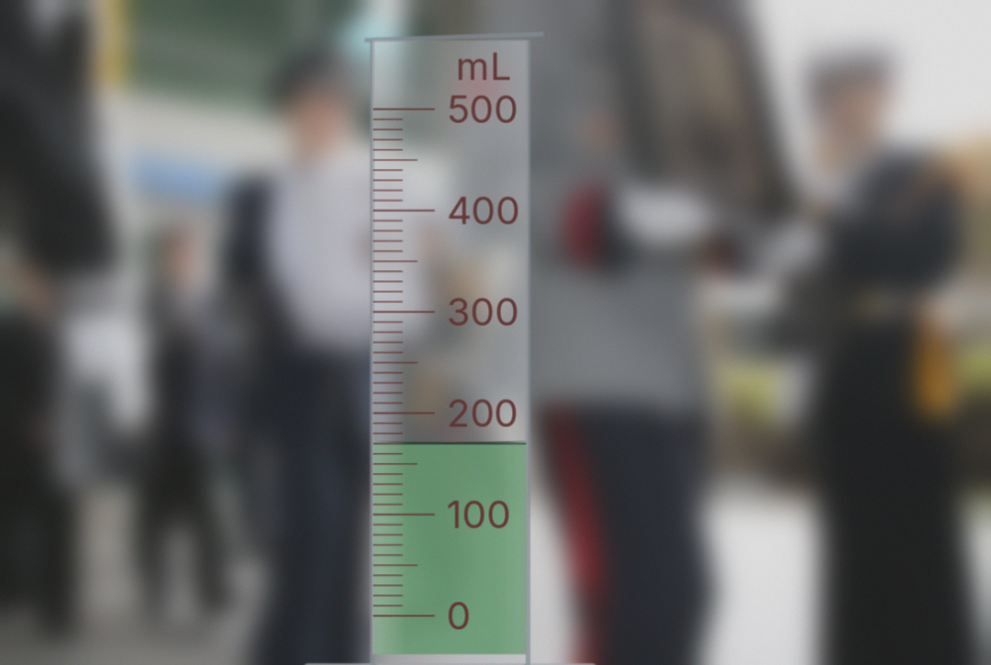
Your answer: 170 (mL)
